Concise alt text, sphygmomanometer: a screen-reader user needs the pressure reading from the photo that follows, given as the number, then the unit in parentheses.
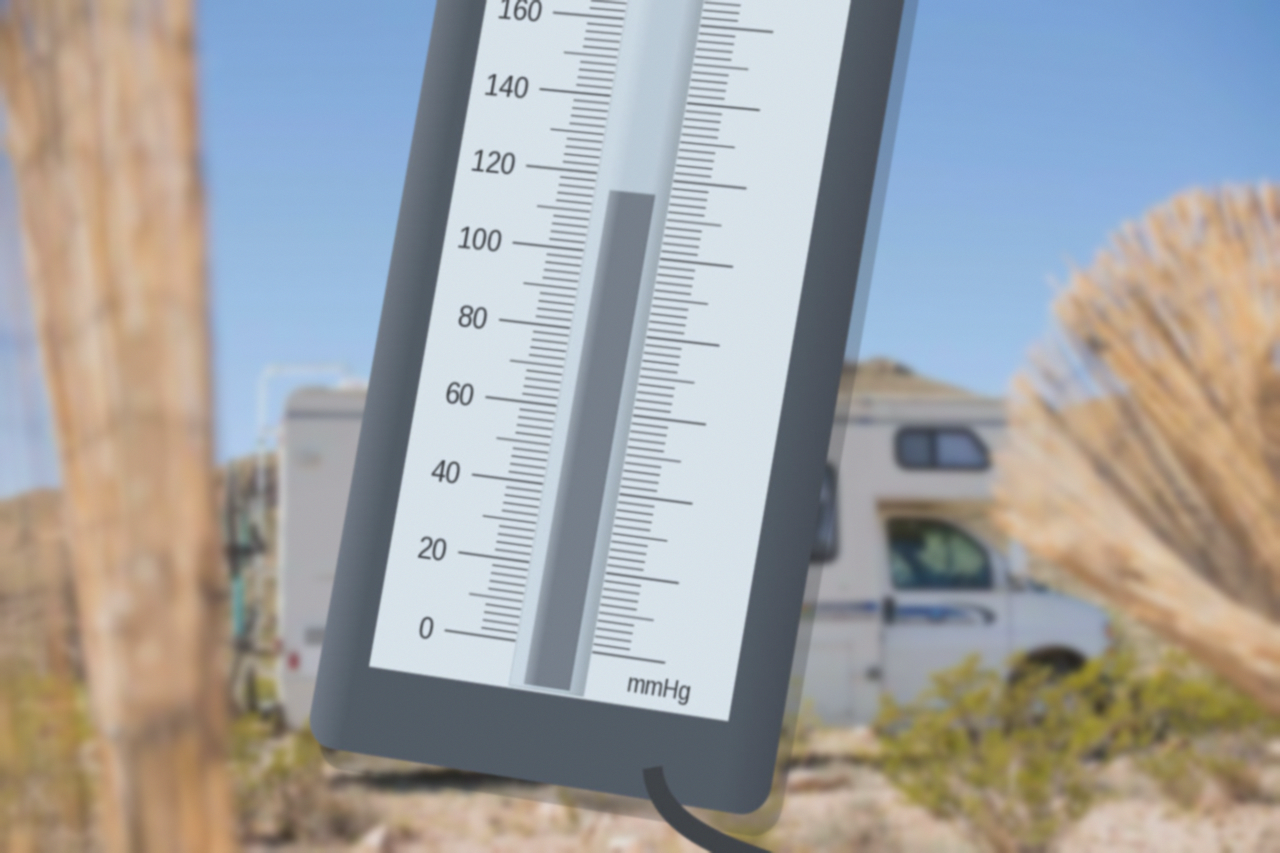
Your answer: 116 (mmHg)
